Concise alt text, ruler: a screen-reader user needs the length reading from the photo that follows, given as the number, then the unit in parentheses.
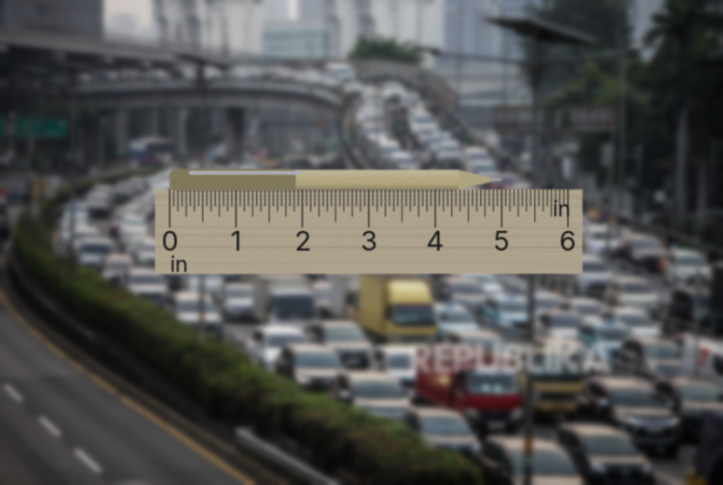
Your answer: 5 (in)
